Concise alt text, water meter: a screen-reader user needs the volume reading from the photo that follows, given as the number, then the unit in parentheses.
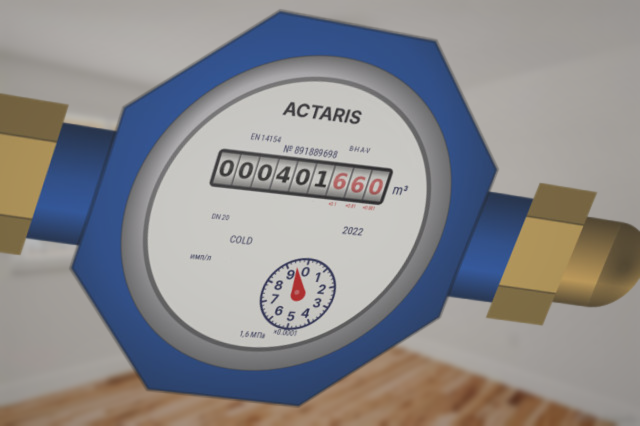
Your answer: 401.6599 (m³)
